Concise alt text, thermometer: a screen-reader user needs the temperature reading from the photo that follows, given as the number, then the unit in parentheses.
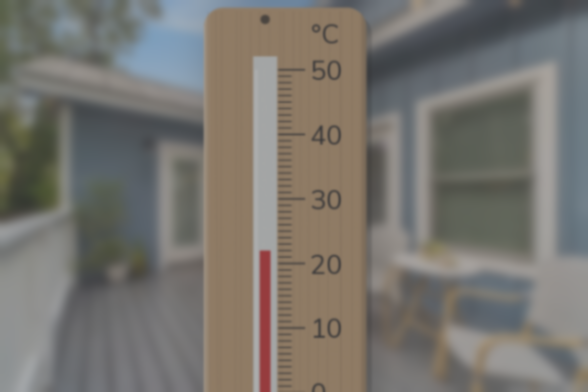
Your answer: 22 (°C)
